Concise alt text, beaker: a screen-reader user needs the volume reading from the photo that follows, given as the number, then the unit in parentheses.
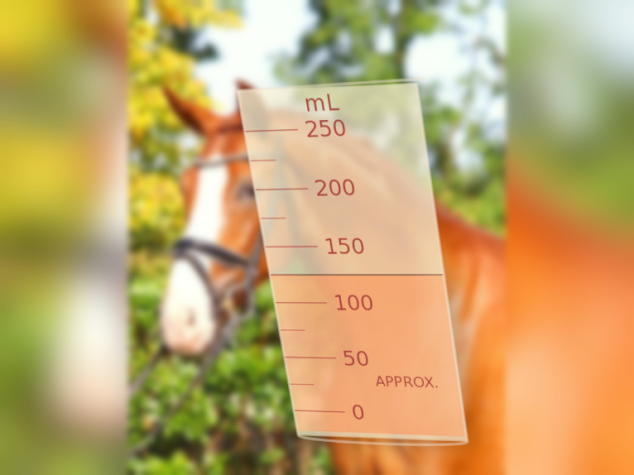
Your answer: 125 (mL)
